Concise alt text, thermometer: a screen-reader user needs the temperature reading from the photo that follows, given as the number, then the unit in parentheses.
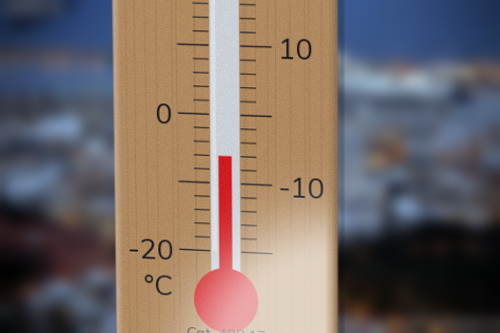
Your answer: -6 (°C)
